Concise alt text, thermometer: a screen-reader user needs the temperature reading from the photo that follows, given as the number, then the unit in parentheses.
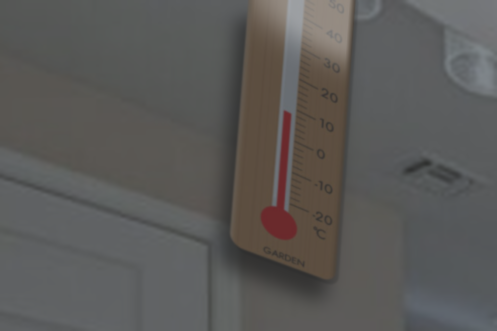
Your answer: 8 (°C)
